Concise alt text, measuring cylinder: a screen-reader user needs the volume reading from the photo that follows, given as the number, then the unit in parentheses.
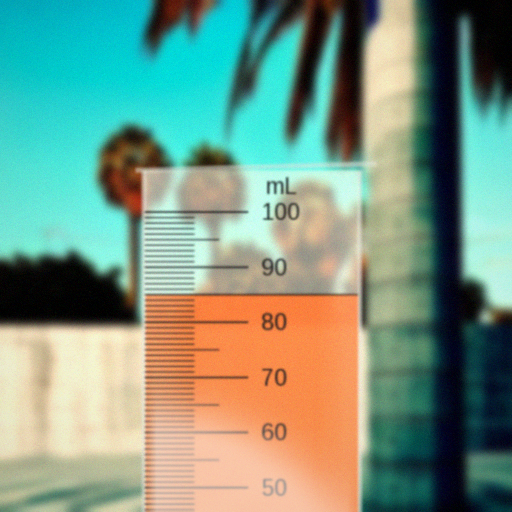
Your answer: 85 (mL)
